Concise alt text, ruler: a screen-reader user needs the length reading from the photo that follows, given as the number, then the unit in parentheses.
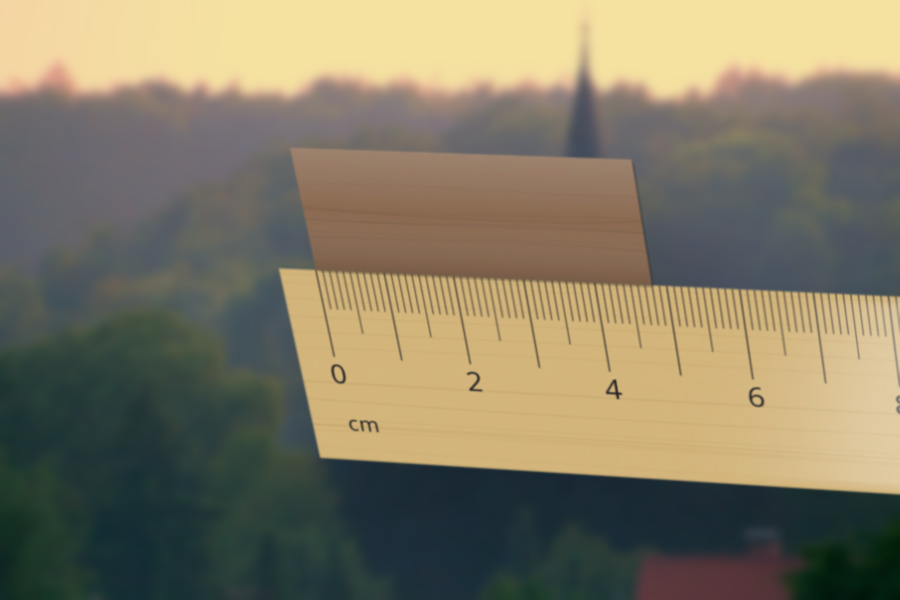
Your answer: 4.8 (cm)
